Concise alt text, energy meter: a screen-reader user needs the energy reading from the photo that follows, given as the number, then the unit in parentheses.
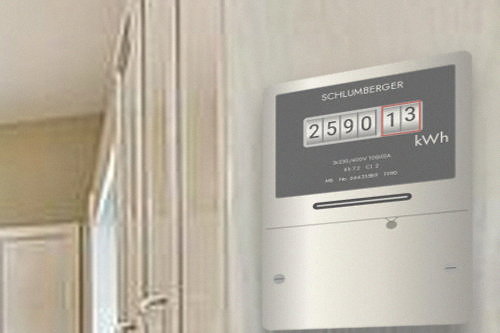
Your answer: 2590.13 (kWh)
